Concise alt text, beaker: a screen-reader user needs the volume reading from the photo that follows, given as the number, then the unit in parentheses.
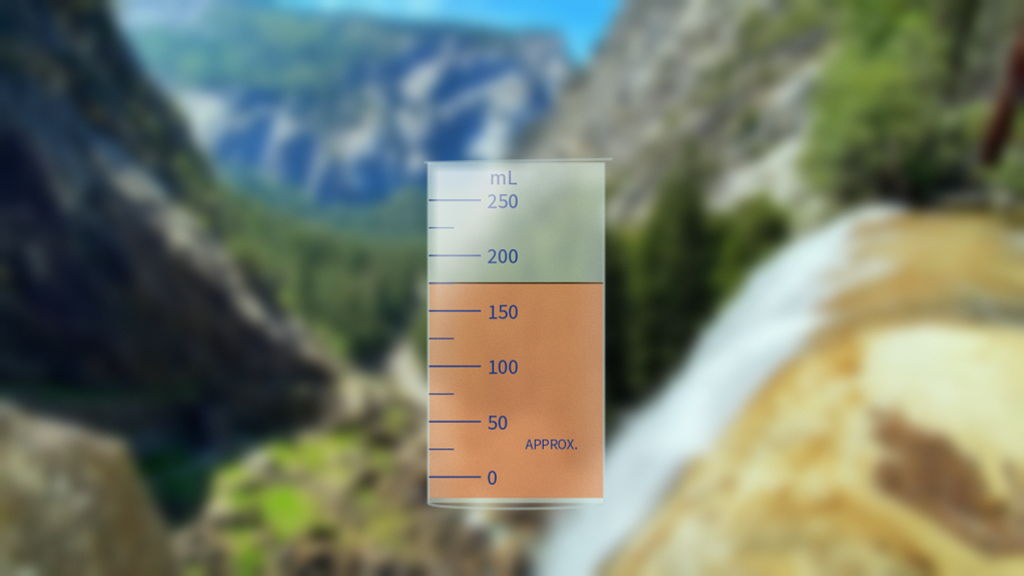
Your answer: 175 (mL)
